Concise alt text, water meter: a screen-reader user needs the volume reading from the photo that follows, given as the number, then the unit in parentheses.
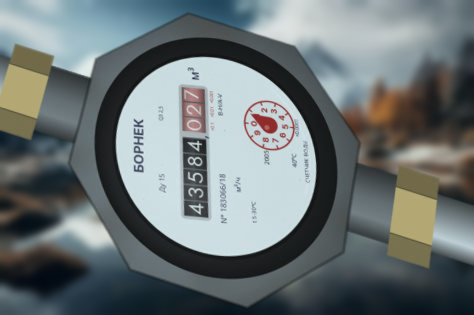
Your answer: 43584.0270 (m³)
